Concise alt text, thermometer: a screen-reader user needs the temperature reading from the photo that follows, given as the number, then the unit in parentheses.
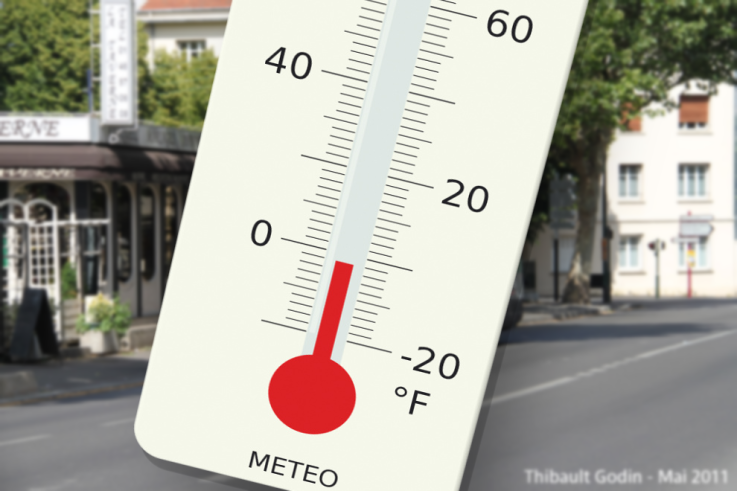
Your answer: -2 (°F)
